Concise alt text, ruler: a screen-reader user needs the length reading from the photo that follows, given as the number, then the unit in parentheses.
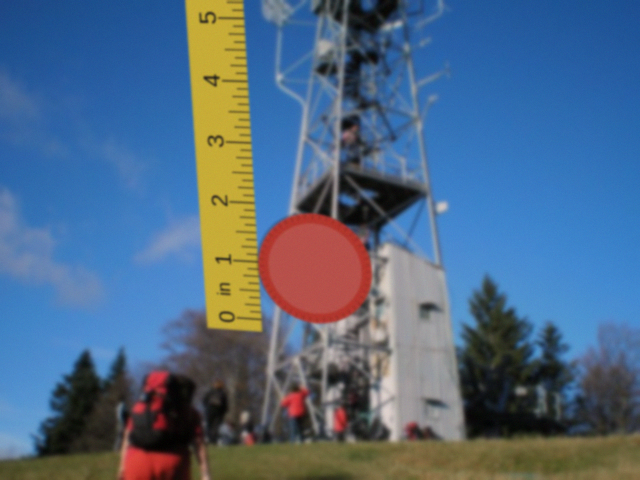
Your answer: 1.875 (in)
